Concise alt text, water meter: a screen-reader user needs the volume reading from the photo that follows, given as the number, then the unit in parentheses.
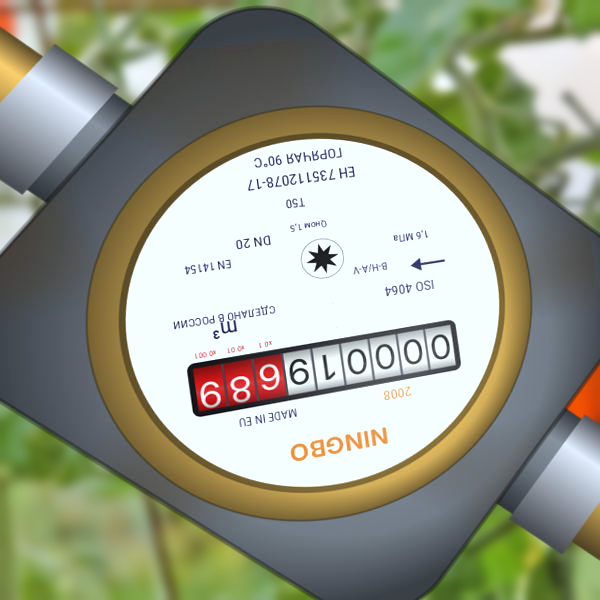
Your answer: 19.689 (m³)
